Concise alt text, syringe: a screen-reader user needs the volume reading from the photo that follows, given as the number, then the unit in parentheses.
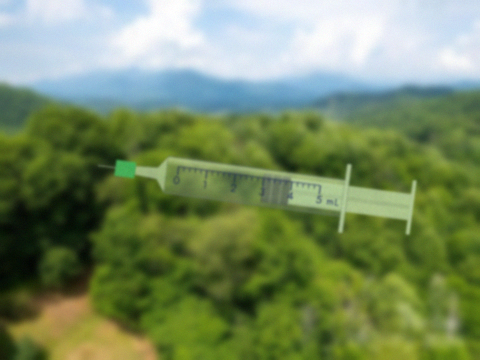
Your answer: 3 (mL)
